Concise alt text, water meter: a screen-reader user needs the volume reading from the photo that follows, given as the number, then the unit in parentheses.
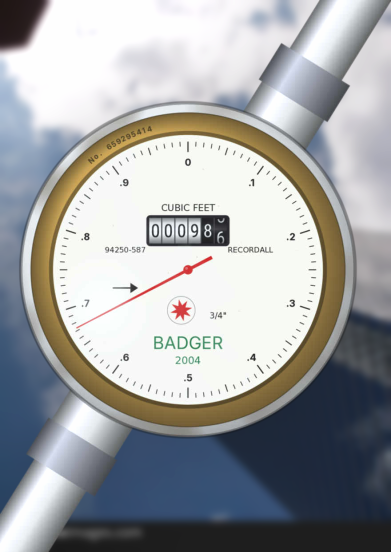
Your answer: 985.67 (ft³)
